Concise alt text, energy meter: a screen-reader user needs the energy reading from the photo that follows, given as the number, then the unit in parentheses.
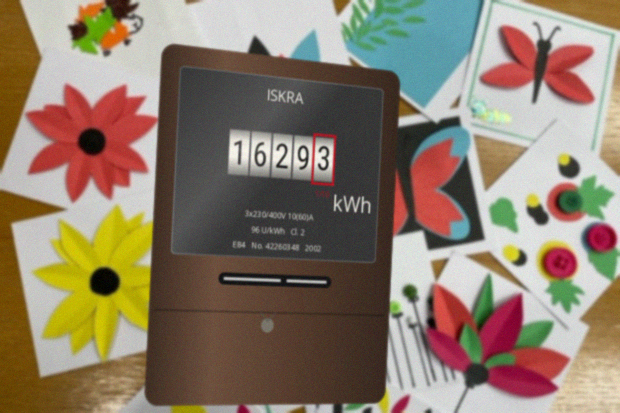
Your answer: 1629.3 (kWh)
